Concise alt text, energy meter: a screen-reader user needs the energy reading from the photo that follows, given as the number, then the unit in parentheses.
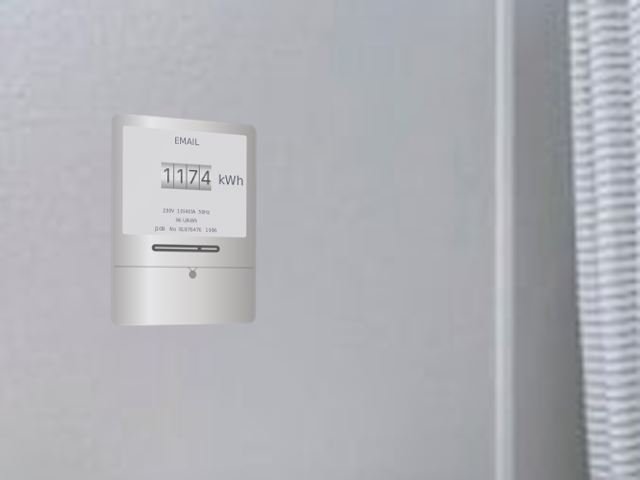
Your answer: 1174 (kWh)
